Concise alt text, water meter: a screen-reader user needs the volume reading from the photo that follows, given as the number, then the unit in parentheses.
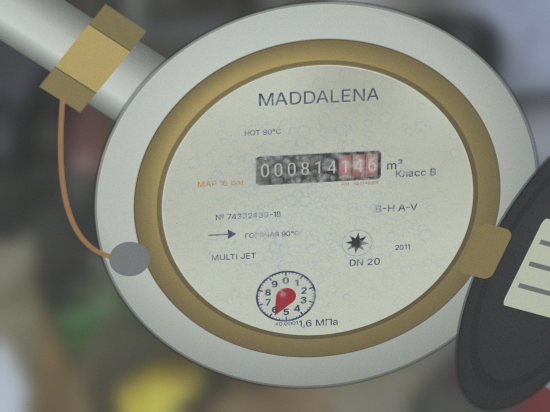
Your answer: 814.1465 (m³)
